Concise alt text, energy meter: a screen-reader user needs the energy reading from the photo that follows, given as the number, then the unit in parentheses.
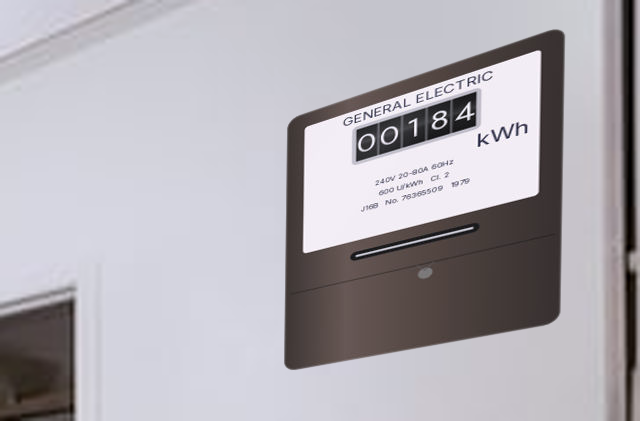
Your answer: 184 (kWh)
